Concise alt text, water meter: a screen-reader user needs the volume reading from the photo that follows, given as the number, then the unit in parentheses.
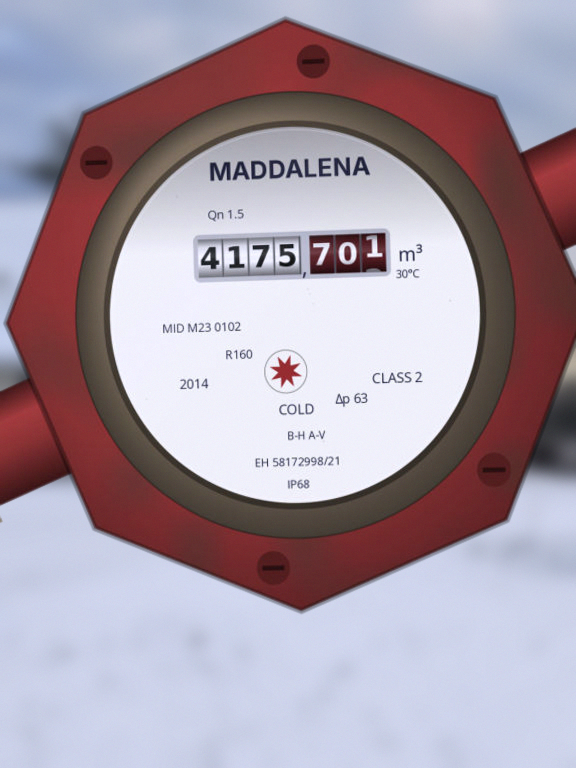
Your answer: 4175.701 (m³)
